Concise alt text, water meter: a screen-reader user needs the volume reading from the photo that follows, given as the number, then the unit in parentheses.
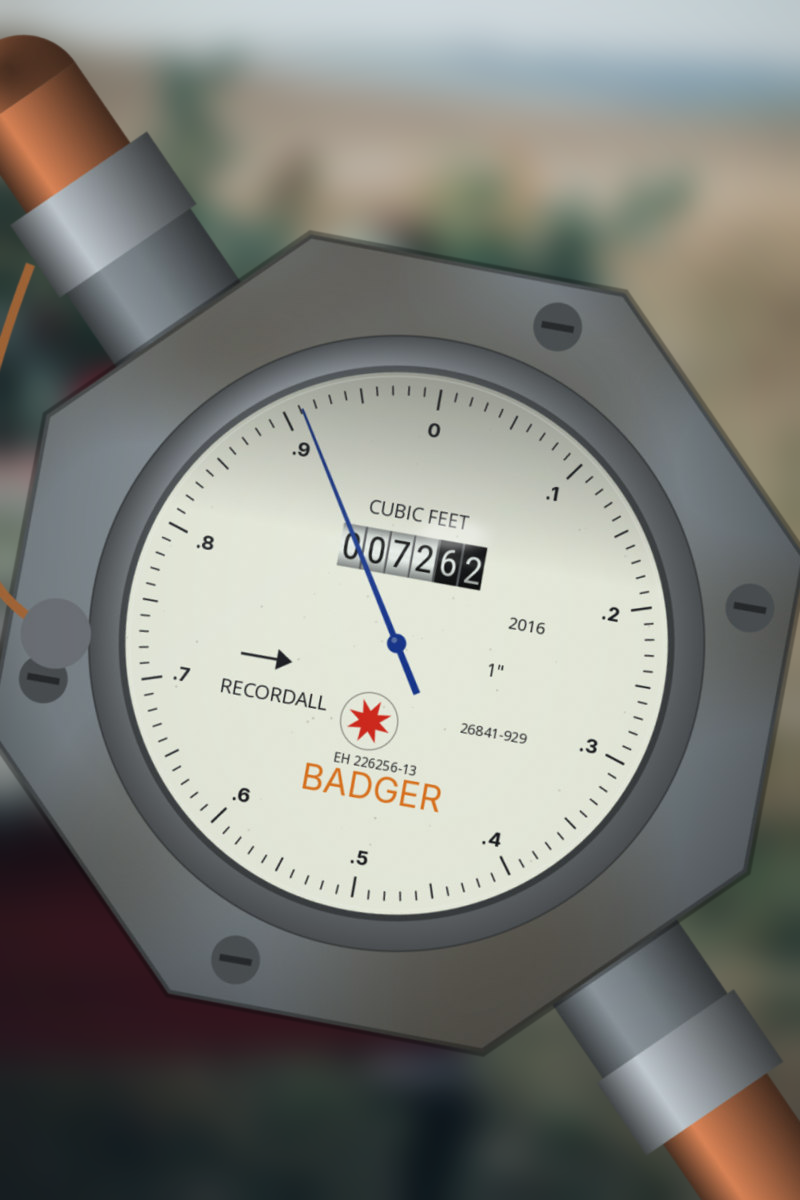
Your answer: 7261.91 (ft³)
